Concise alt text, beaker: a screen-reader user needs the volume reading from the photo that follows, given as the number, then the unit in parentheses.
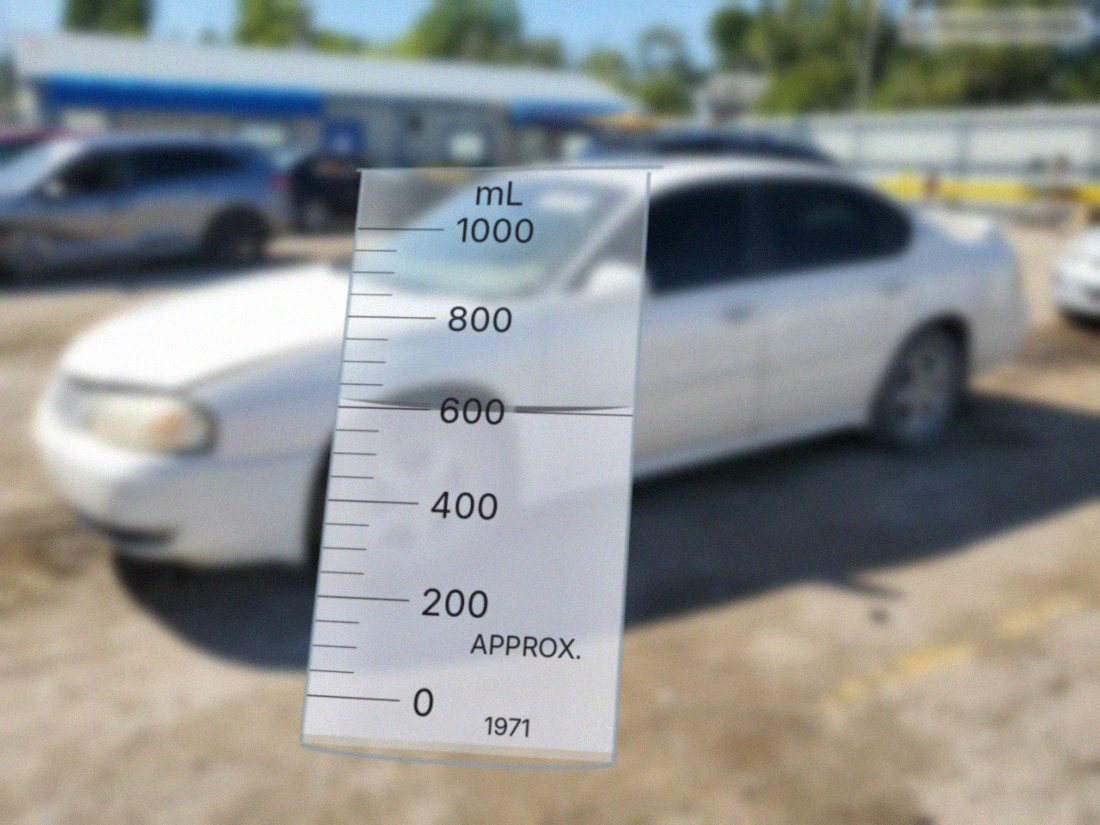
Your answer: 600 (mL)
